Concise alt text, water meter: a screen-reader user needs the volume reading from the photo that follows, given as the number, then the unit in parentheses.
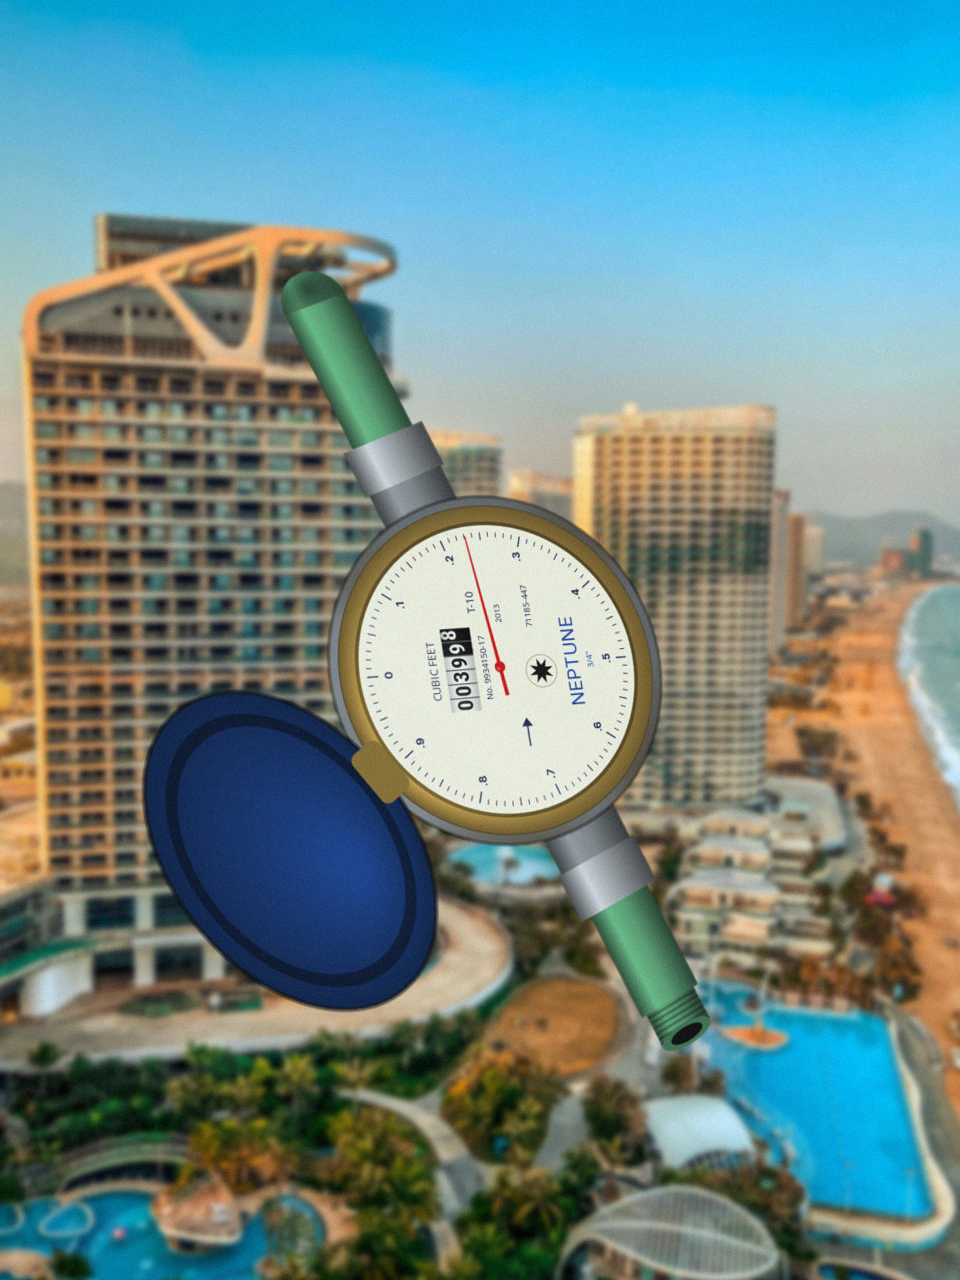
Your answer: 3998.23 (ft³)
